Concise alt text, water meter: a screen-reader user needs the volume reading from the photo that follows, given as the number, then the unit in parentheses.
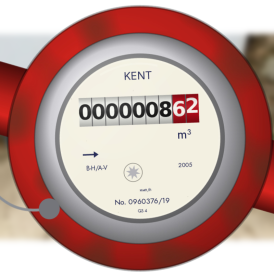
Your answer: 8.62 (m³)
